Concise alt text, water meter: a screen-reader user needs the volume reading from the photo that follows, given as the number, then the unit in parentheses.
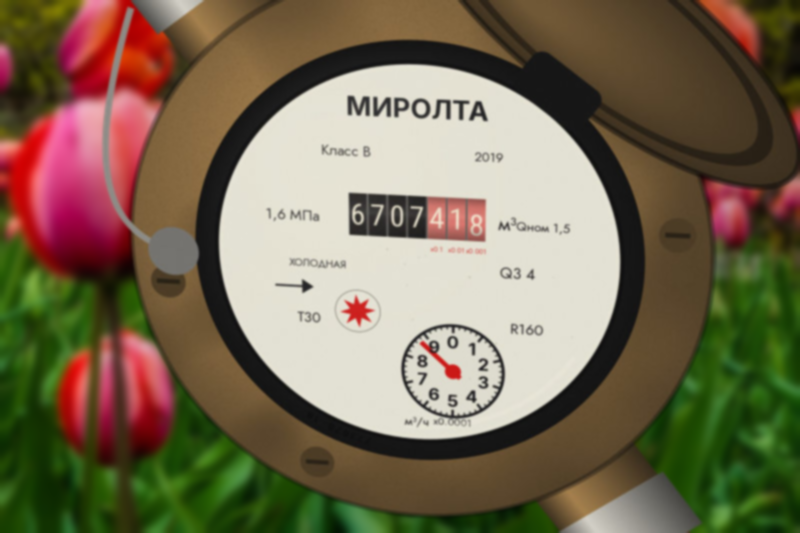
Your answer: 6707.4178 (m³)
